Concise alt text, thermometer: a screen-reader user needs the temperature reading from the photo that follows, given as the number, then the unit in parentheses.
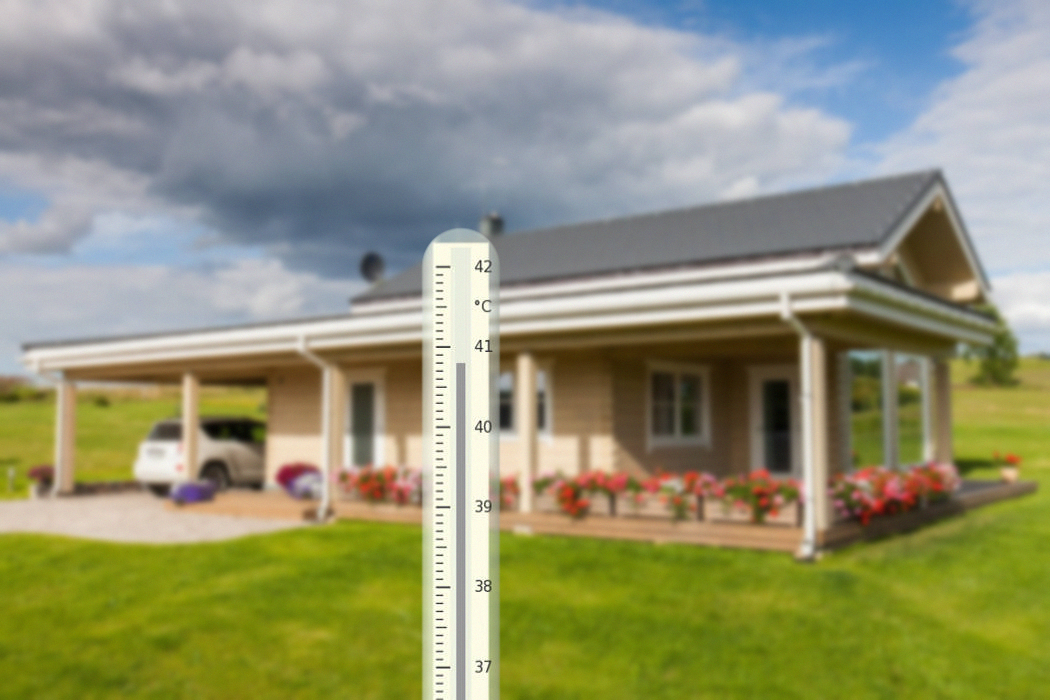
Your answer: 40.8 (°C)
